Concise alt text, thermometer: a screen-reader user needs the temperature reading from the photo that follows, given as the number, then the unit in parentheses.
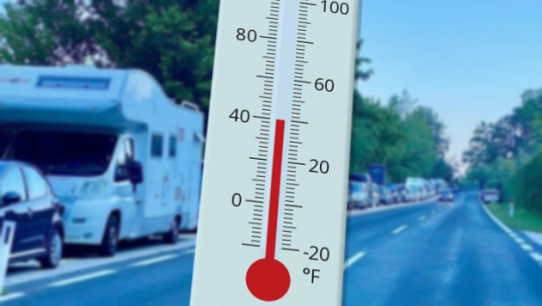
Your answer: 40 (°F)
